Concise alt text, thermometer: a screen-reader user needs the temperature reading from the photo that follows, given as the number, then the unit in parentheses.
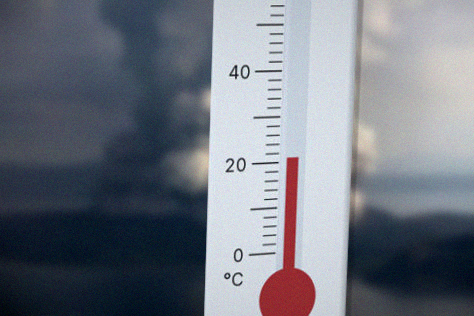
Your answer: 21 (°C)
